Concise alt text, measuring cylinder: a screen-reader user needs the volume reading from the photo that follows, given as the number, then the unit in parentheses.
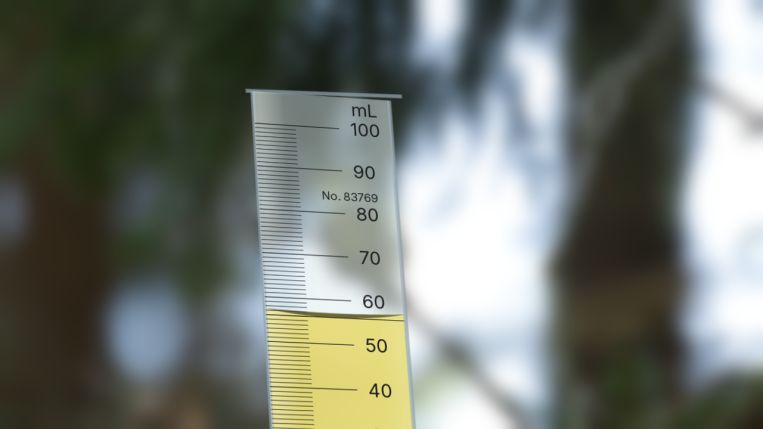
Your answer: 56 (mL)
